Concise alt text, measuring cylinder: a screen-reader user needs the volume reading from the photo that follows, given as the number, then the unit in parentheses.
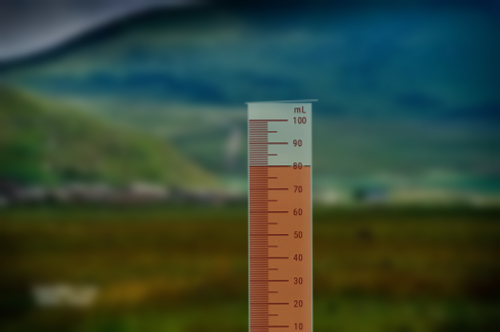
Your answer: 80 (mL)
